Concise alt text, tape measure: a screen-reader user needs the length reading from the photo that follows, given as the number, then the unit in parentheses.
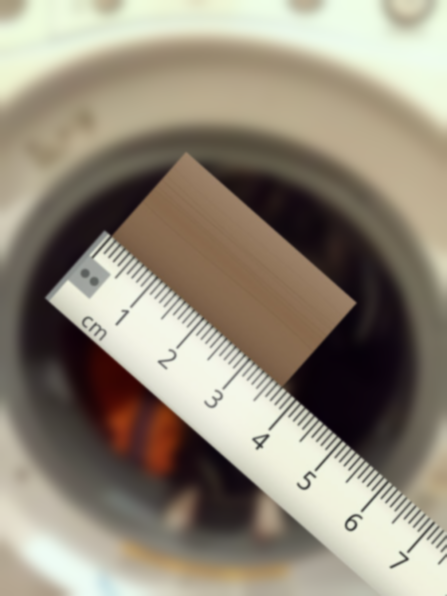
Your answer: 3.7 (cm)
